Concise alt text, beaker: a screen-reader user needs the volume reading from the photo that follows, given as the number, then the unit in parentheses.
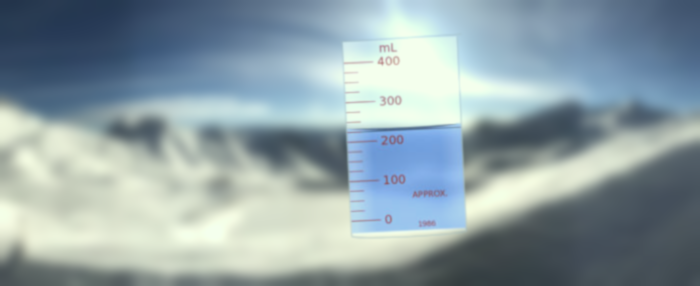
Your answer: 225 (mL)
